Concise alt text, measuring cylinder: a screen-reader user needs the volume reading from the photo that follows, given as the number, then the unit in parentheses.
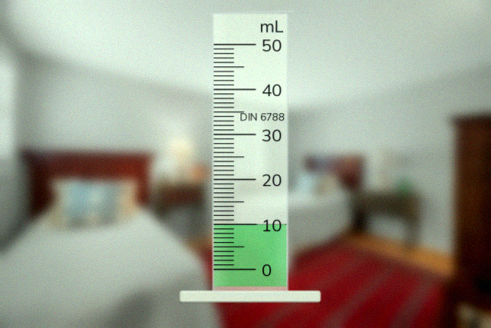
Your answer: 10 (mL)
